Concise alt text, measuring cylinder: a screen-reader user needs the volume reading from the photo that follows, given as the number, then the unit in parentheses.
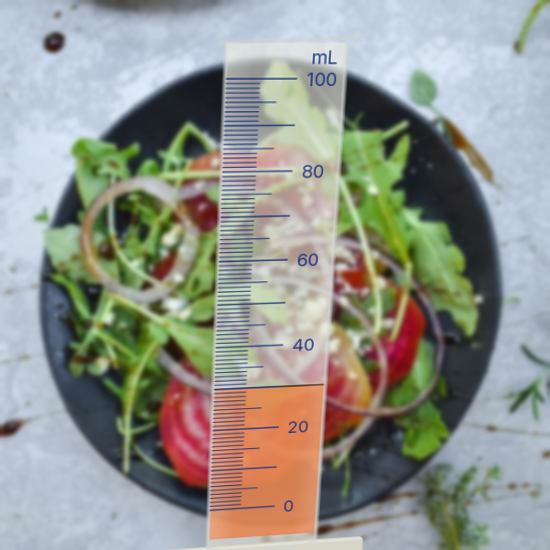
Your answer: 30 (mL)
